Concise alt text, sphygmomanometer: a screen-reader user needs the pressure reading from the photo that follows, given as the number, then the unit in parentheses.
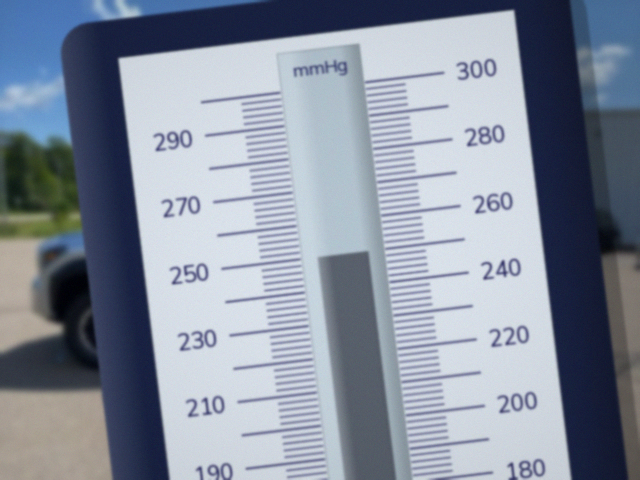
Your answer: 250 (mmHg)
